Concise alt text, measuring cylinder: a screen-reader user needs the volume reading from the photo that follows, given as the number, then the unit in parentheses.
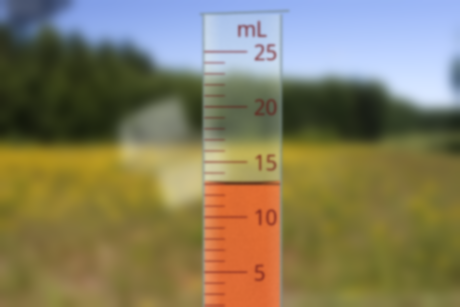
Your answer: 13 (mL)
